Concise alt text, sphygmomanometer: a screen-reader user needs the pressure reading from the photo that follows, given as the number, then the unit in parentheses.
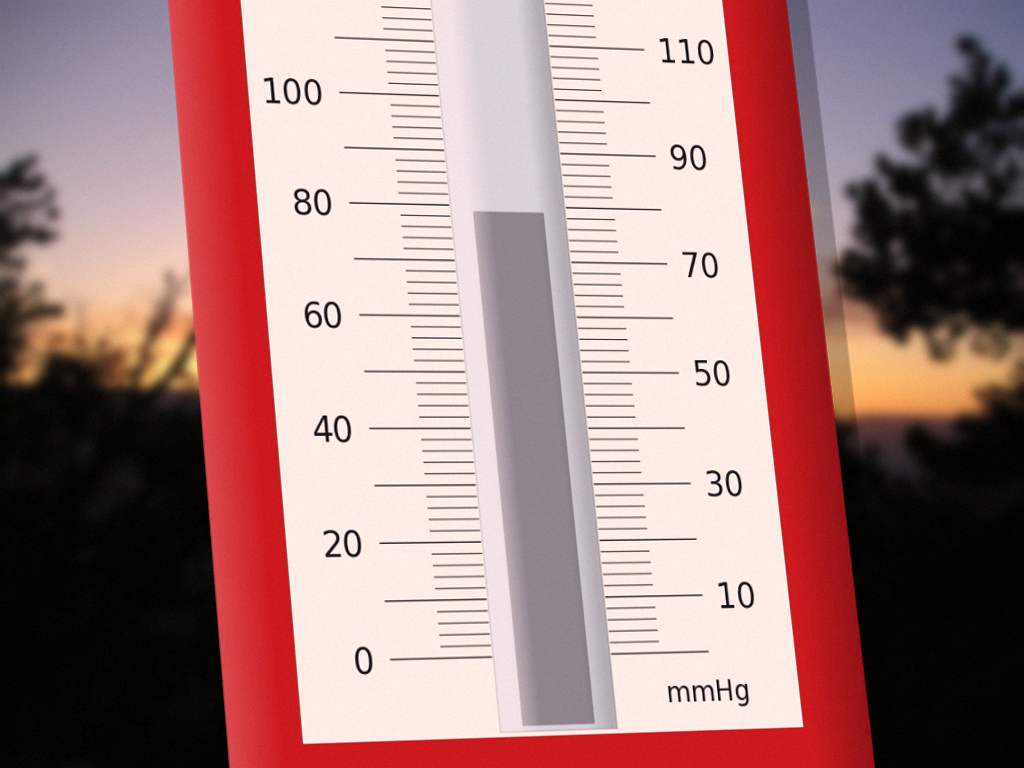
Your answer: 79 (mmHg)
